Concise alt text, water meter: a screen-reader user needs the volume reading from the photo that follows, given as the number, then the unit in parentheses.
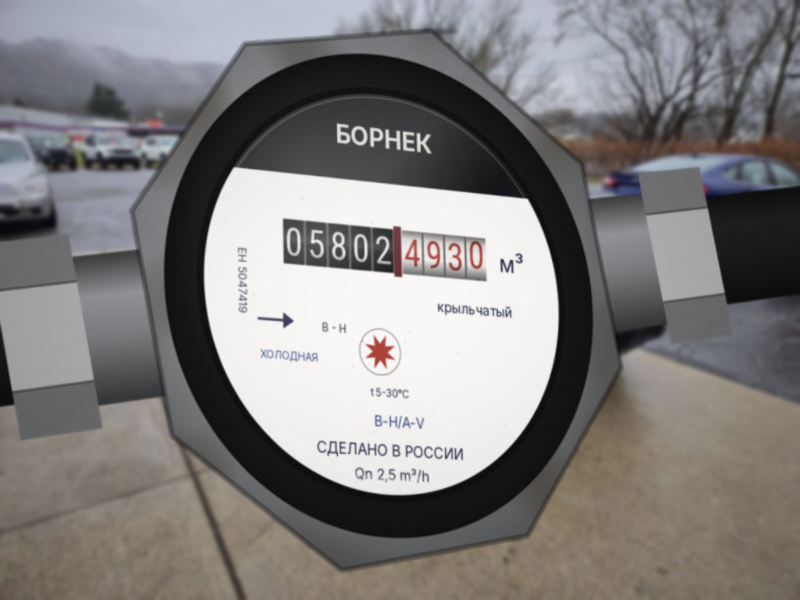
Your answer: 5802.4930 (m³)
